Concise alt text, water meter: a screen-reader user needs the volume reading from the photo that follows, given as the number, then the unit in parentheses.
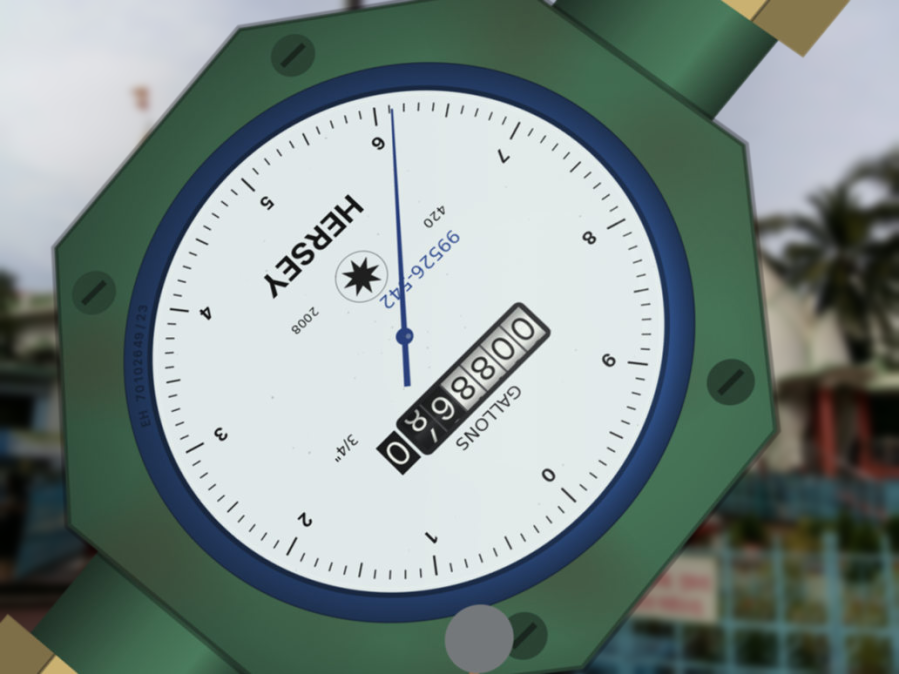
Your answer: 88676.1 (gal)
